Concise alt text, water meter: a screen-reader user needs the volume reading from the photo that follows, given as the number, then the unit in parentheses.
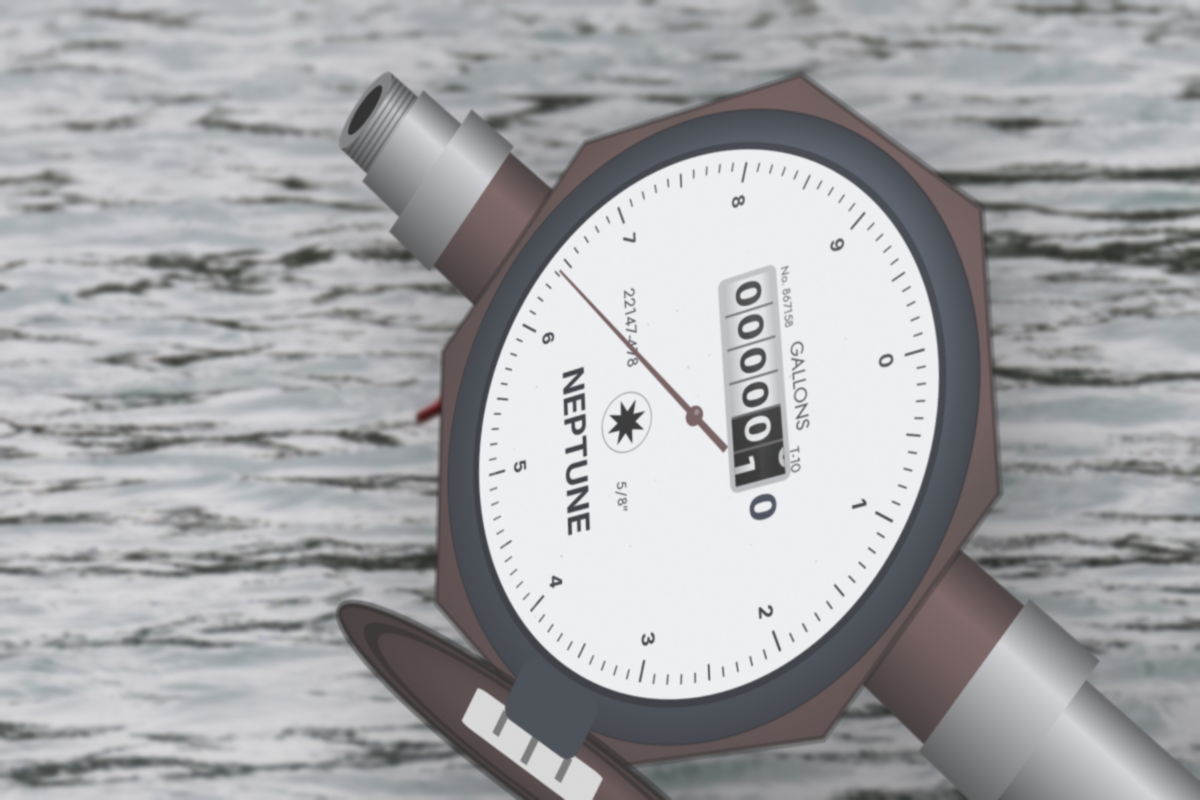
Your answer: 6.4 (gal)
